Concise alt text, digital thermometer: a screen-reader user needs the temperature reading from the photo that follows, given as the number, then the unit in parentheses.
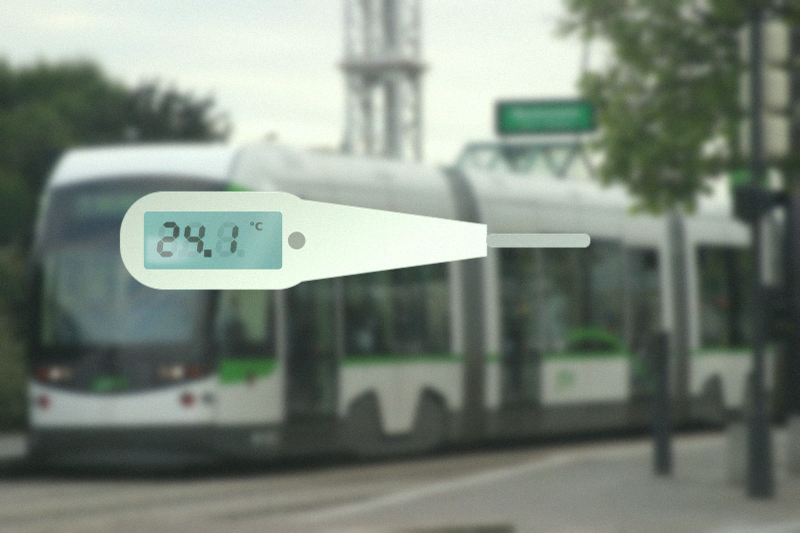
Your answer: 24.1 (°C)
